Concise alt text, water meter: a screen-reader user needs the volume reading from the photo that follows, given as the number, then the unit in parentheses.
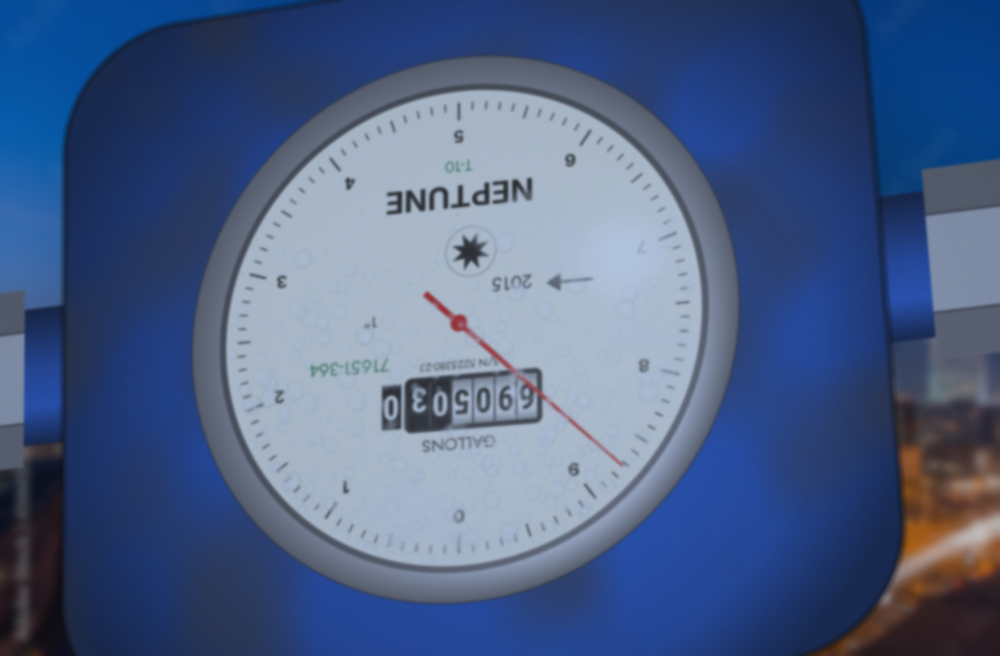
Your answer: 6905028.7 (gal)
